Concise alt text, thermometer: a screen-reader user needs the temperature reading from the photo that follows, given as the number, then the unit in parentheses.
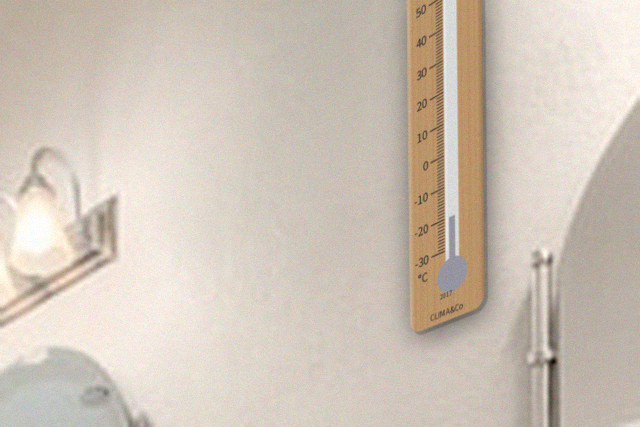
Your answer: -20 (°C)
